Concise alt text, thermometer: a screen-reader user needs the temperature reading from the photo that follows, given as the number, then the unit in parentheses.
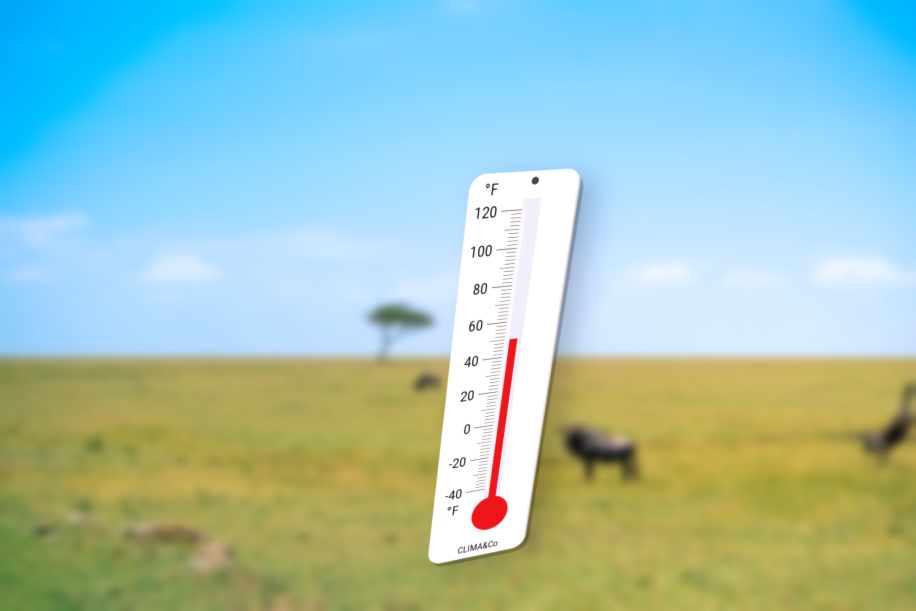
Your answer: 50 (°F)
